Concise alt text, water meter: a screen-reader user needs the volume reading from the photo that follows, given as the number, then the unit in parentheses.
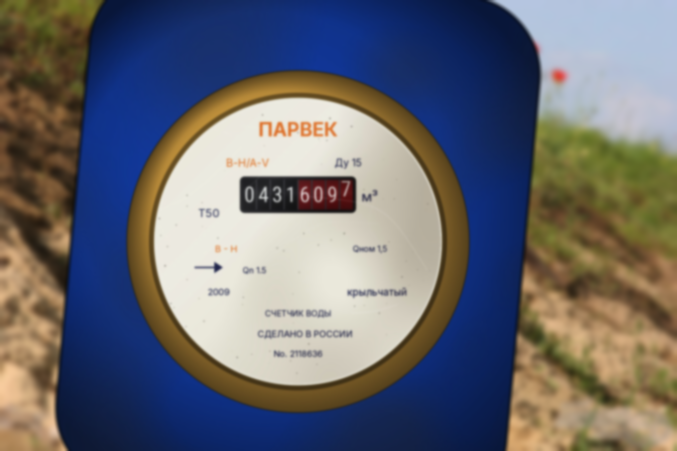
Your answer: 431.6097 (m³)
